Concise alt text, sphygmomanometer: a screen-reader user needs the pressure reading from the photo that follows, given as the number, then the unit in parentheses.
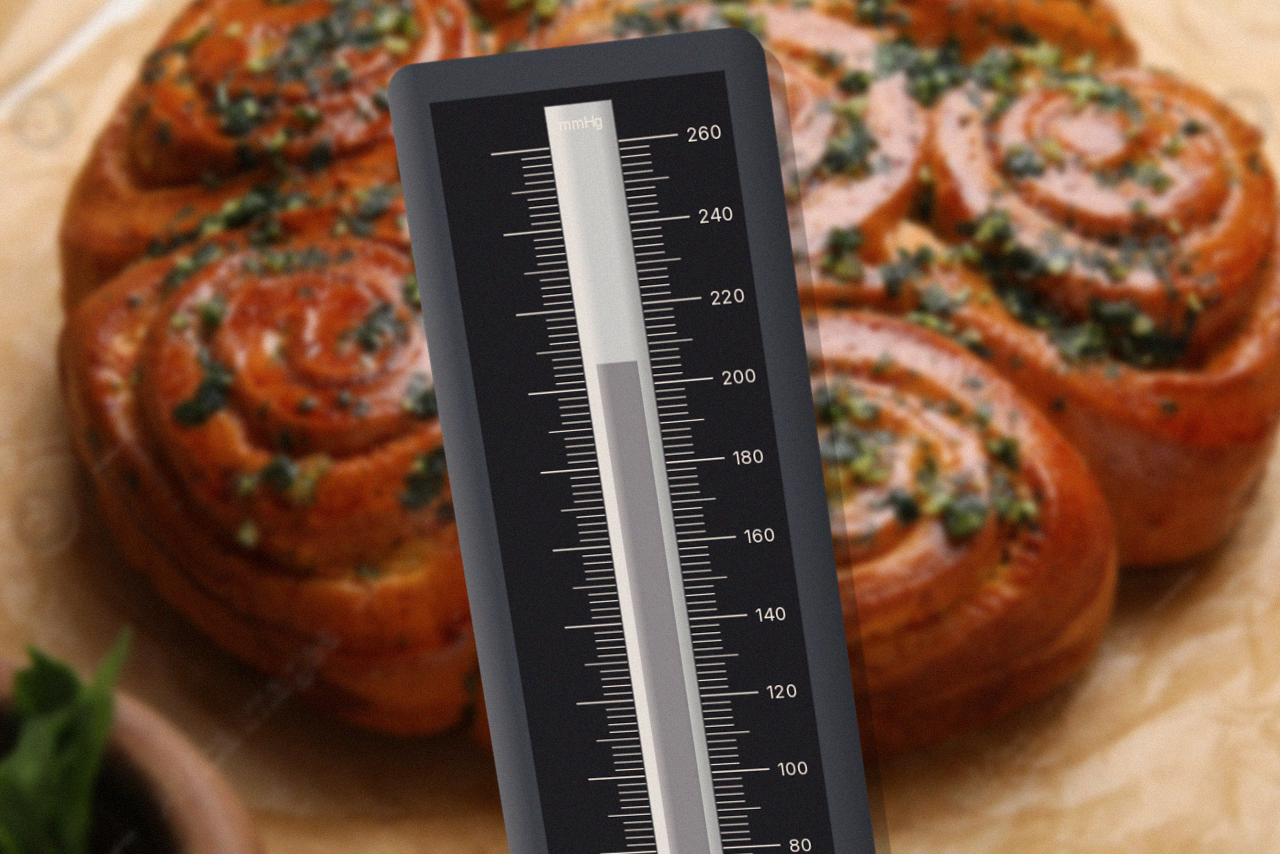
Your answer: 206 (mmHg)
